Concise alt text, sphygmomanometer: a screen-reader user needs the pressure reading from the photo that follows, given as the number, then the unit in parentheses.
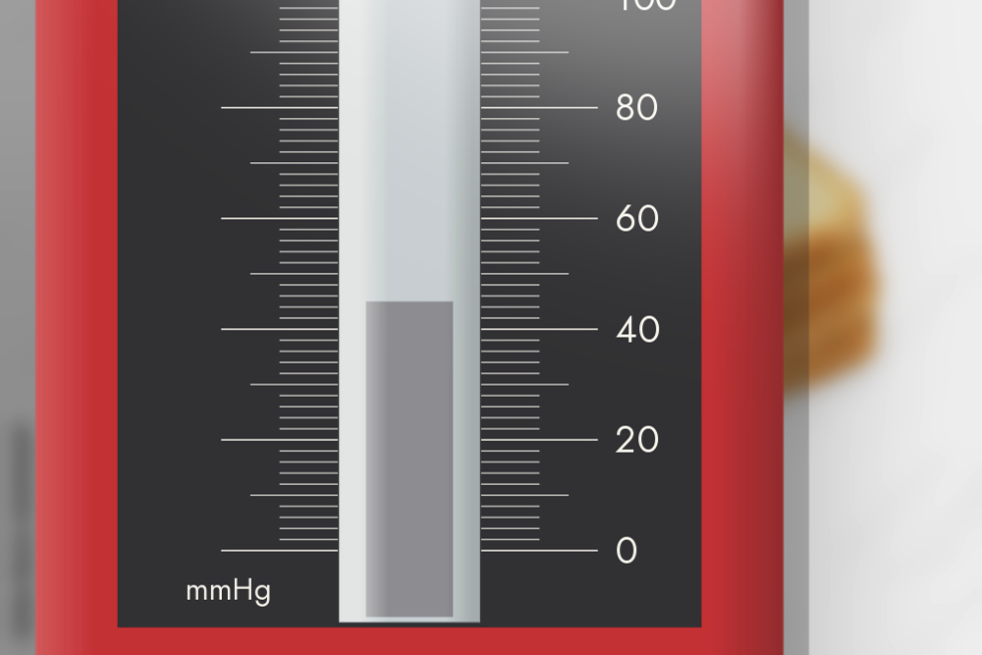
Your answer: 45 (mmHg)
